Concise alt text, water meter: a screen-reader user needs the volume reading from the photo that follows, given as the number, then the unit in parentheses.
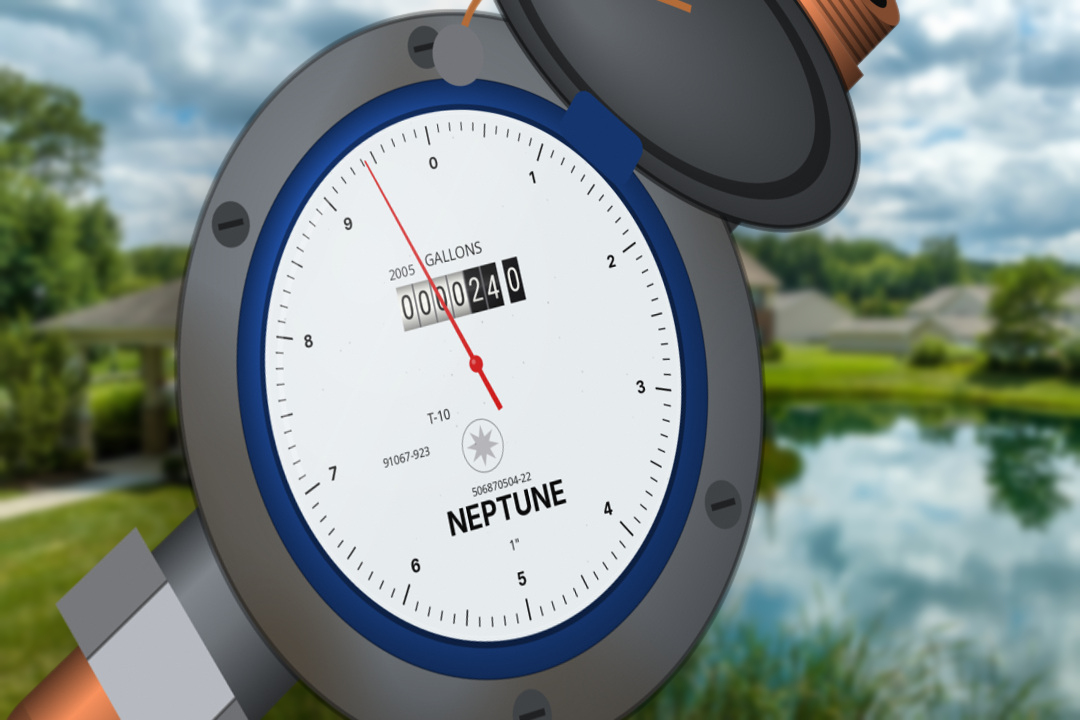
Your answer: 239.4 (gal)
